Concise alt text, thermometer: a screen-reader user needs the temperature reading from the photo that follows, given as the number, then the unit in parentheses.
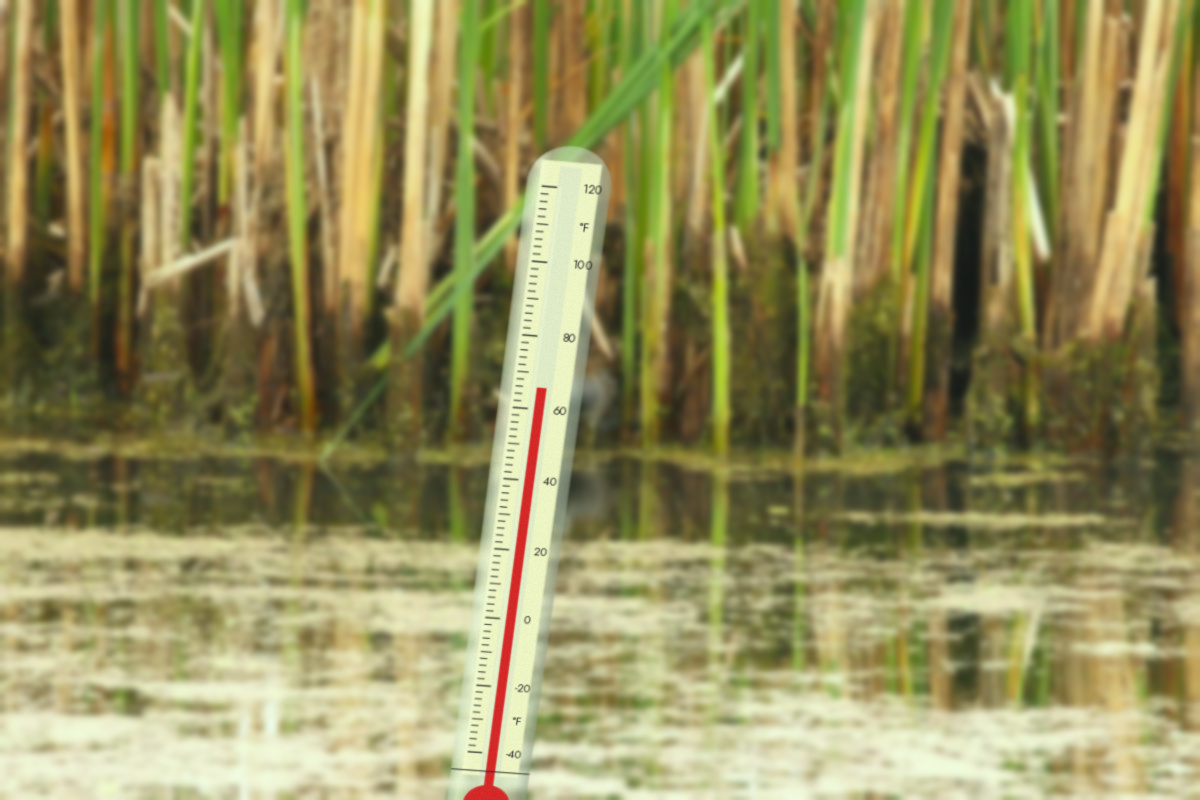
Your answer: 66 (°F)
